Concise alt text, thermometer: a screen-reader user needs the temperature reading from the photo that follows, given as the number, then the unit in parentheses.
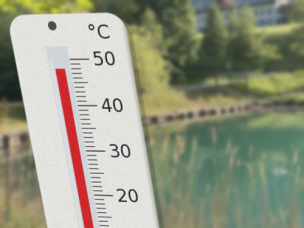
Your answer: 48 (°C)
